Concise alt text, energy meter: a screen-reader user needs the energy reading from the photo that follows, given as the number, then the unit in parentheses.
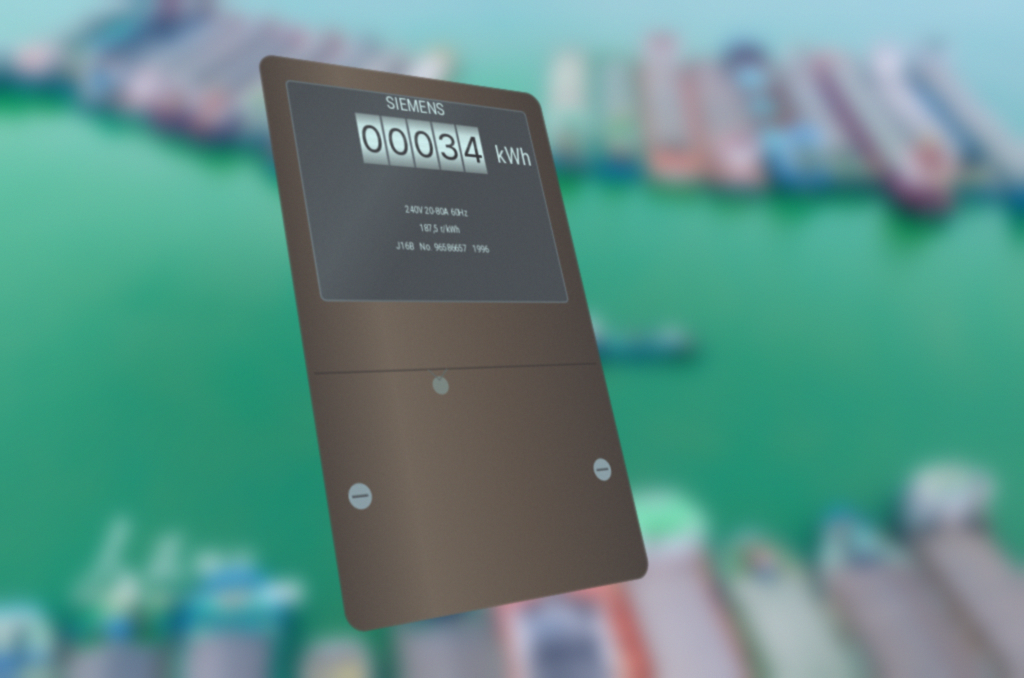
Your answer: 34 (kWh)
